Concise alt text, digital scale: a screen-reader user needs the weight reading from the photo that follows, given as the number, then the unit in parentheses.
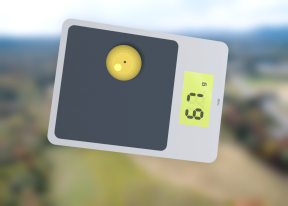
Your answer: 67 (g)
